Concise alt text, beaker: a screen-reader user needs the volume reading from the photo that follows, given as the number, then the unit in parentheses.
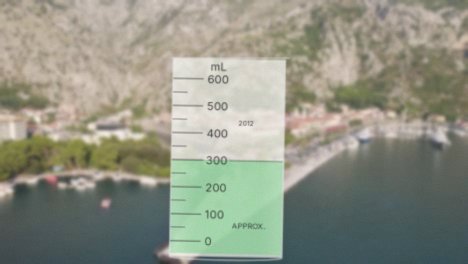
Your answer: 300 (mL)
